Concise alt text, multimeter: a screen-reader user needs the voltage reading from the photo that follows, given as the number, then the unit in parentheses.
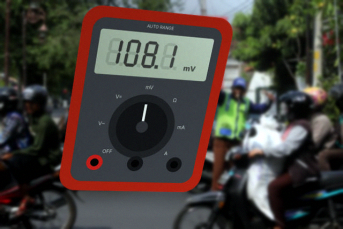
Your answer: 108.1 (mV)
